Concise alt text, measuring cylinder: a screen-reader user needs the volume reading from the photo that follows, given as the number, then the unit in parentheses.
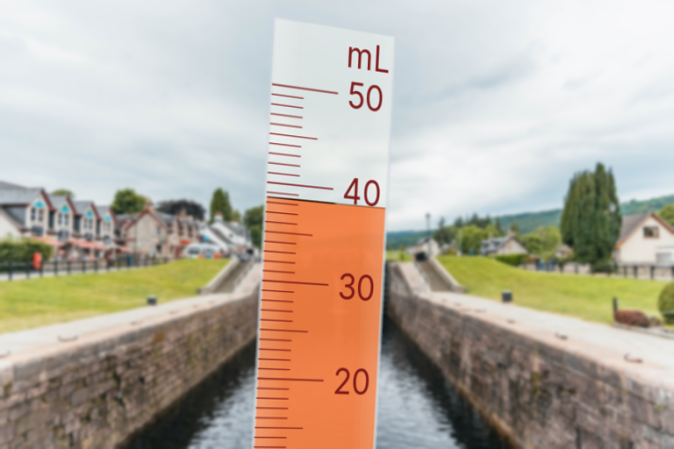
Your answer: 38.5 (mL)
